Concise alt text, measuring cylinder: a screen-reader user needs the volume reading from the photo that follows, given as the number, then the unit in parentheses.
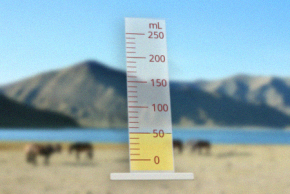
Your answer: 50 (mL)
